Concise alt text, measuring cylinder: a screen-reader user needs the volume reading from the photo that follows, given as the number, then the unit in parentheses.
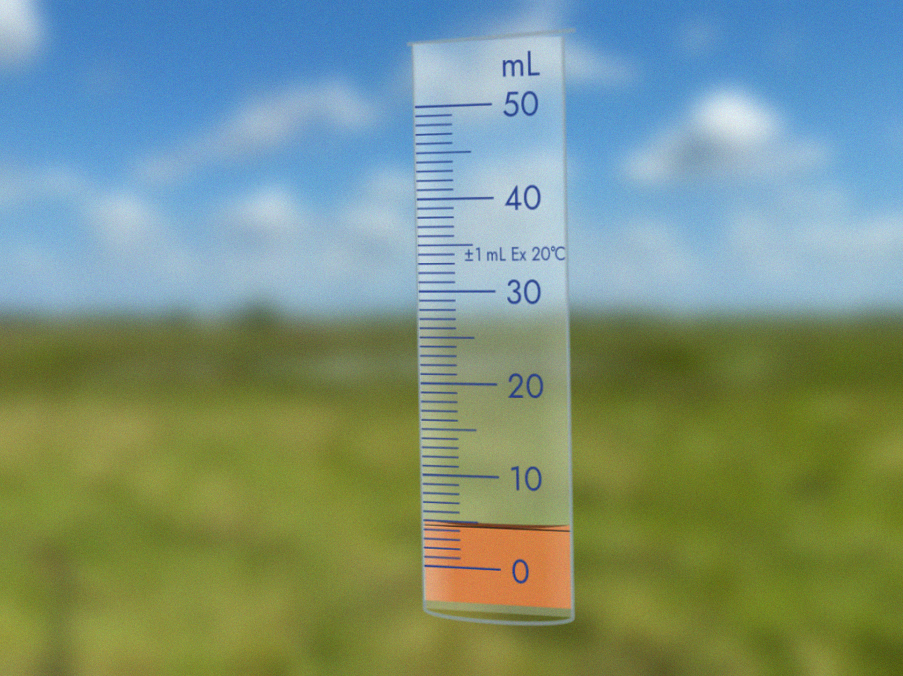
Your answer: 4.5 (mL)
